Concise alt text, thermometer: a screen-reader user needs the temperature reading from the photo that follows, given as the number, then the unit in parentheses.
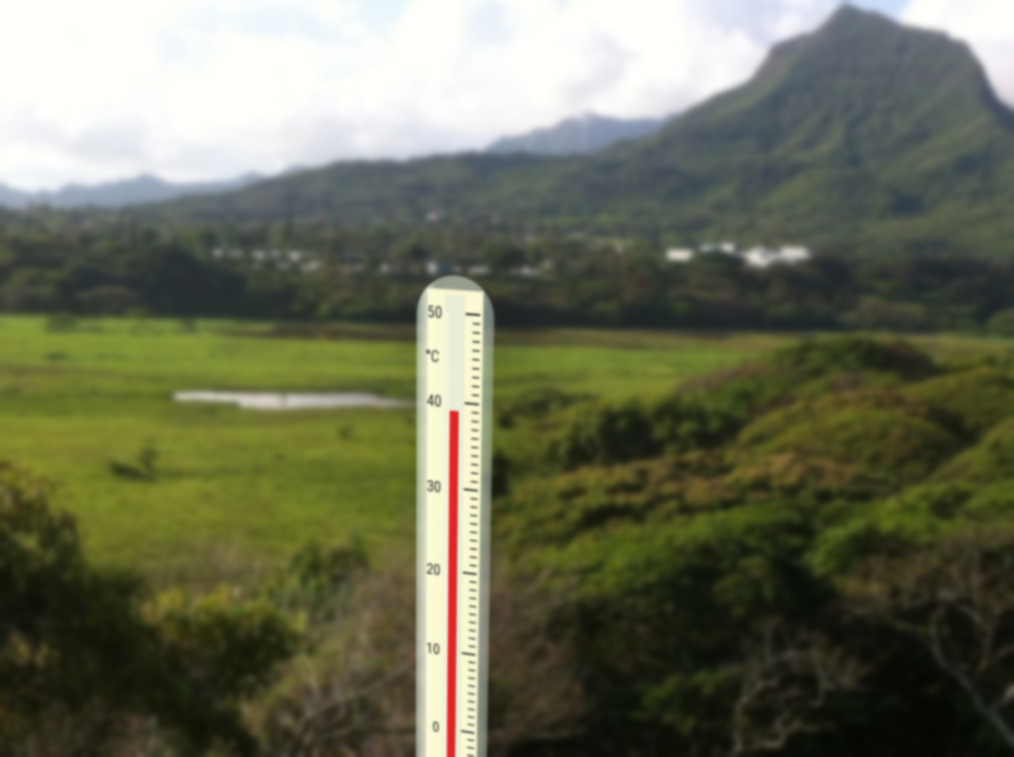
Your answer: 39 (°C)
